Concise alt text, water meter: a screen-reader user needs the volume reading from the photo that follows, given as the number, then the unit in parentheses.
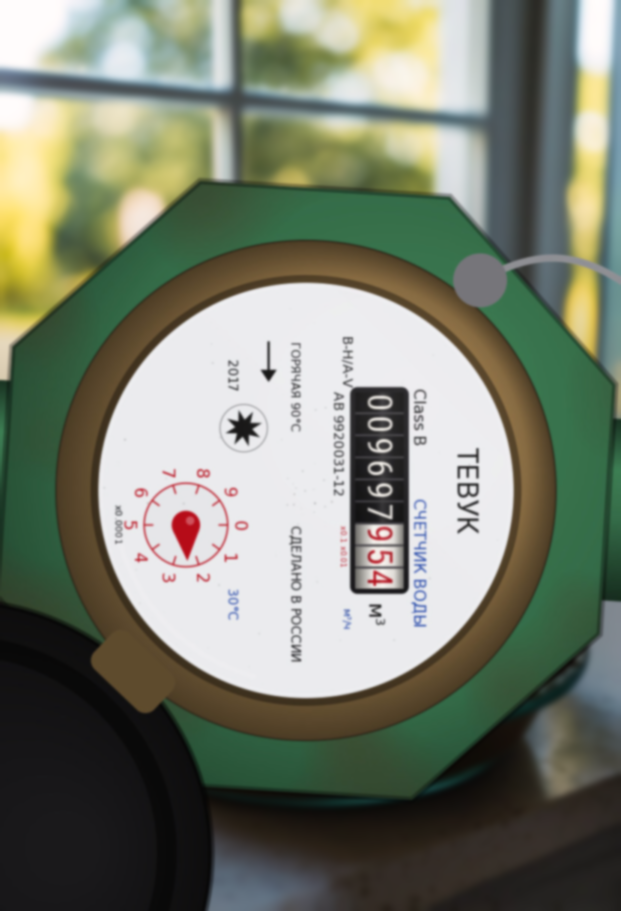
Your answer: 9697.9542 (m³)
